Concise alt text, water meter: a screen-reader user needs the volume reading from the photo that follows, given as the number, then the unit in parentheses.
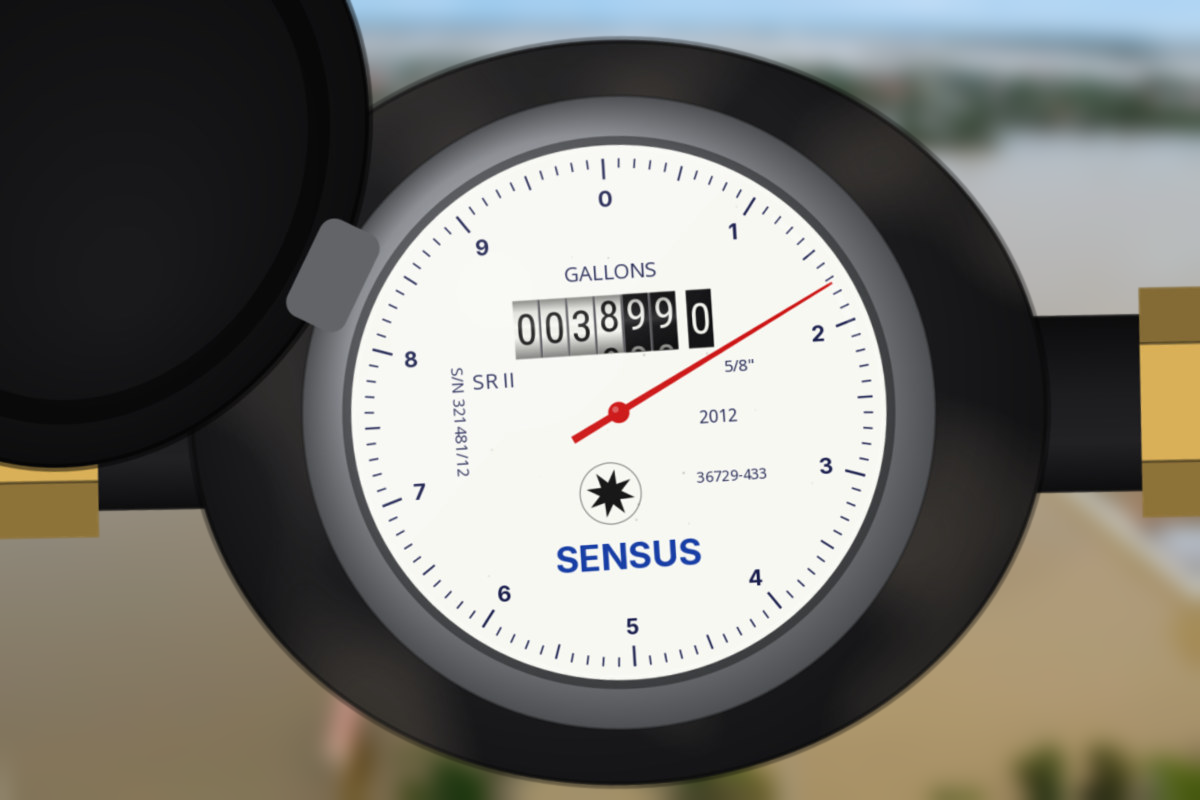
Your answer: 38991.7 (gal)
